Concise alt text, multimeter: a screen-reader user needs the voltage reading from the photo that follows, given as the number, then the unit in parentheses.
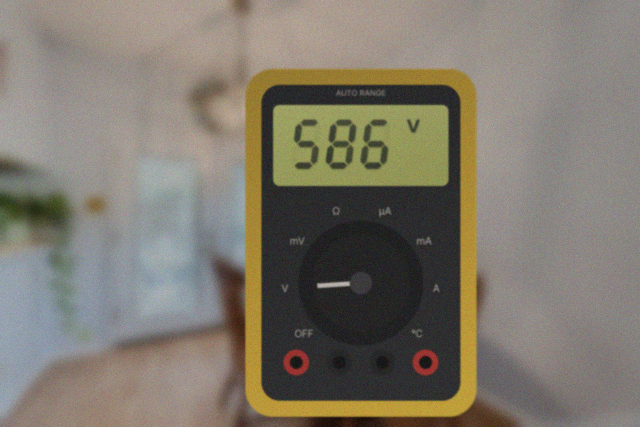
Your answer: 586 (V)
